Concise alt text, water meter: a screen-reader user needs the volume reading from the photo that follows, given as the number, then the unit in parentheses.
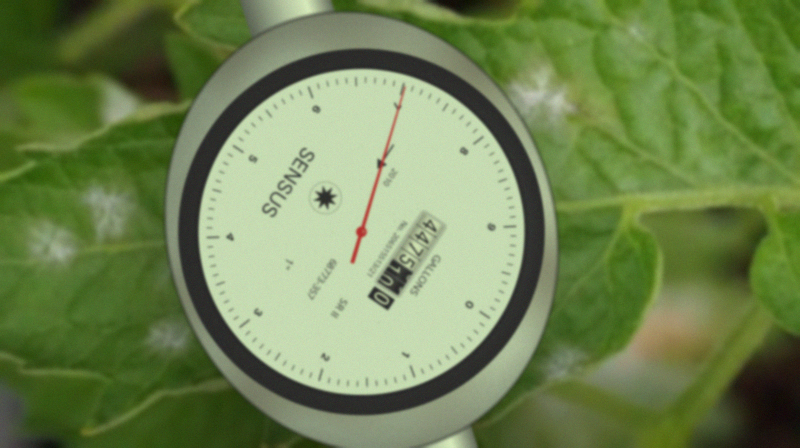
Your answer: 4475097.0 (gal)
